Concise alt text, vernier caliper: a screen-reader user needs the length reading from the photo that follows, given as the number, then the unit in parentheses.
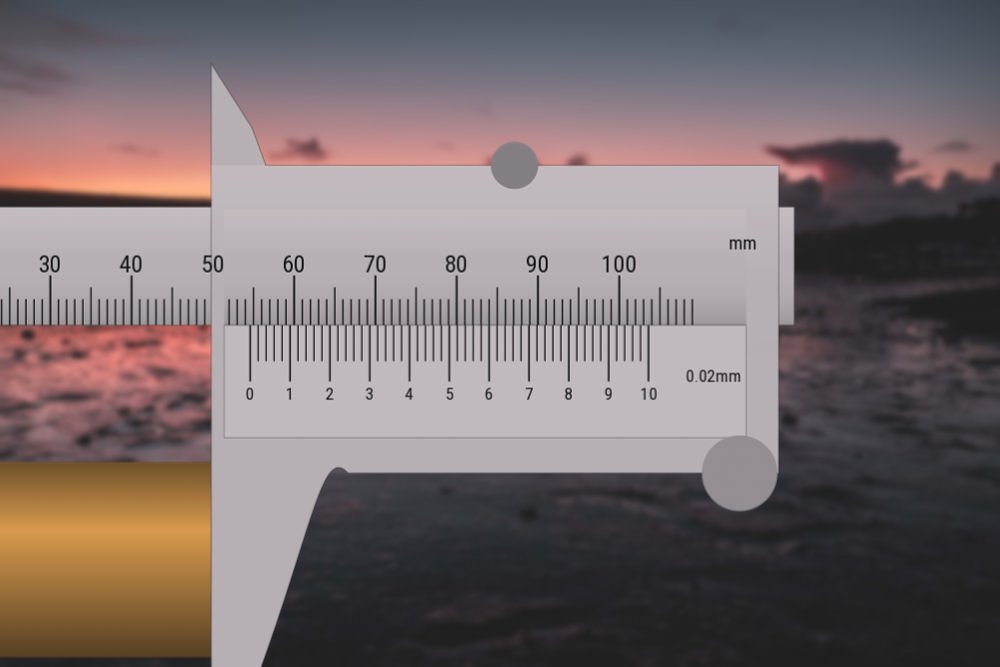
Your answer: 54.6 (mm)
